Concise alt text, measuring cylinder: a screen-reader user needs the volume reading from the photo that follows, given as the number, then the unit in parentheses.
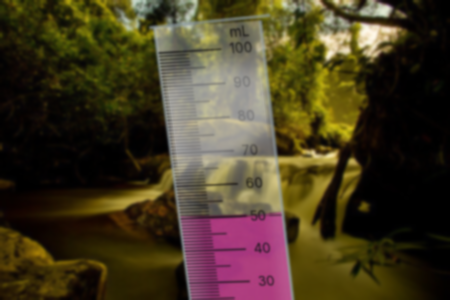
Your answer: 50 (mL)
